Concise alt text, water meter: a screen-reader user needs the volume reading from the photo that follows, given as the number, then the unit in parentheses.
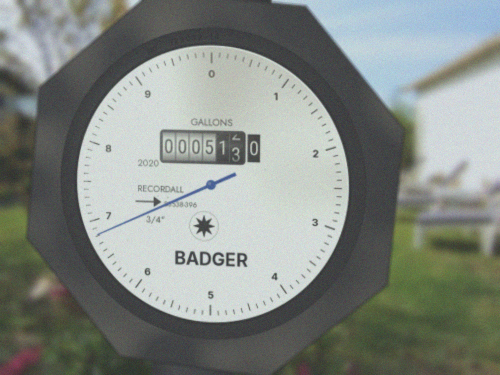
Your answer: 5126.8 (gal)
